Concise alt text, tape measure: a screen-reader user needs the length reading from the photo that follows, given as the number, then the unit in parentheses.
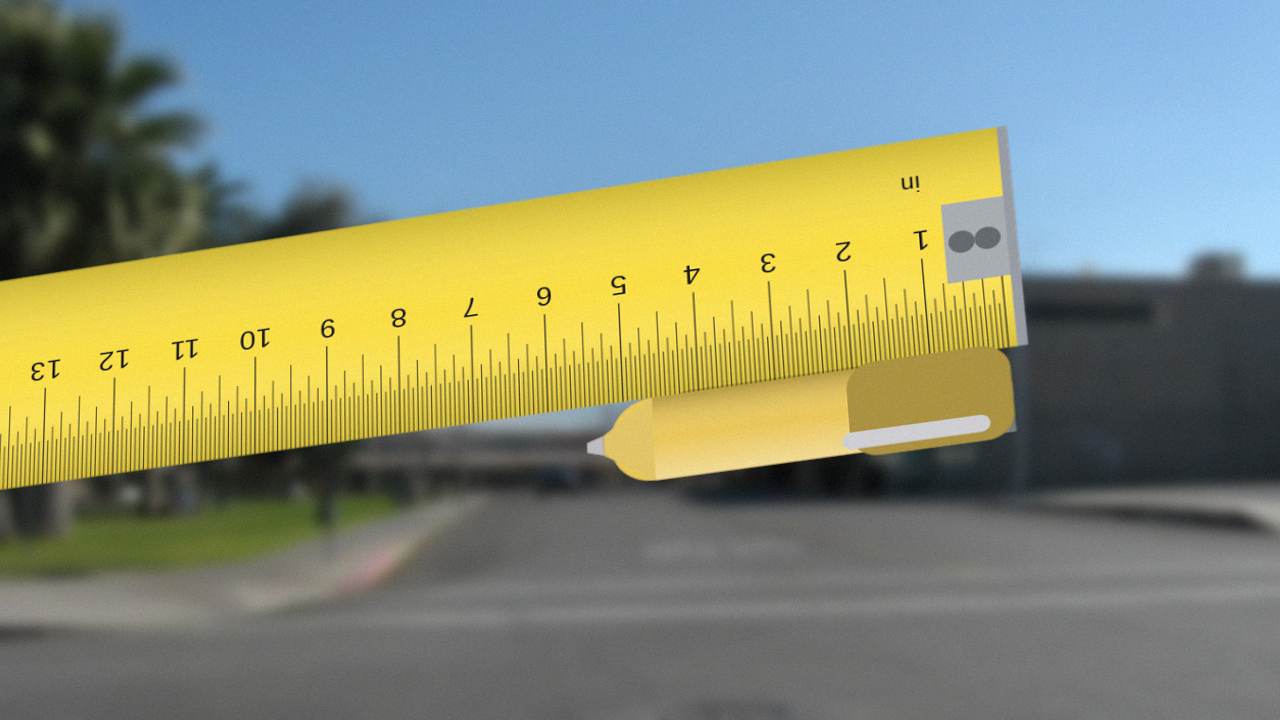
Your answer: 5.5 (in)
